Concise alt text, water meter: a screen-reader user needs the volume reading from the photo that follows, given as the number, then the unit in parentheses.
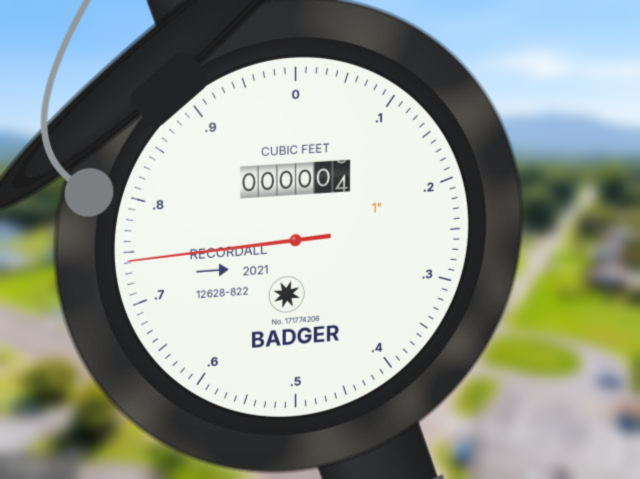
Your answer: 3.74 (ft³)
